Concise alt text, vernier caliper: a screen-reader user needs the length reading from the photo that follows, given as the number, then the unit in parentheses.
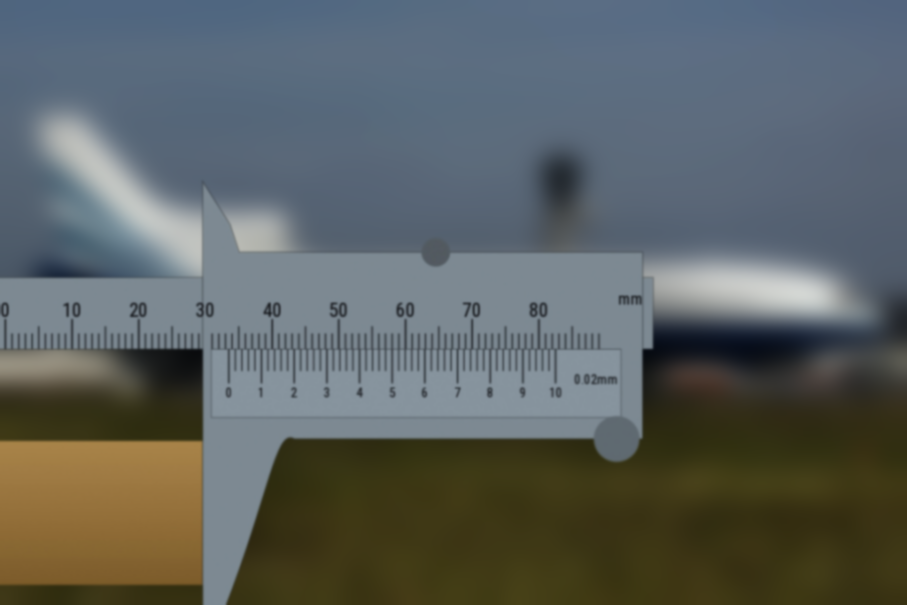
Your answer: 33.5 (mm)
